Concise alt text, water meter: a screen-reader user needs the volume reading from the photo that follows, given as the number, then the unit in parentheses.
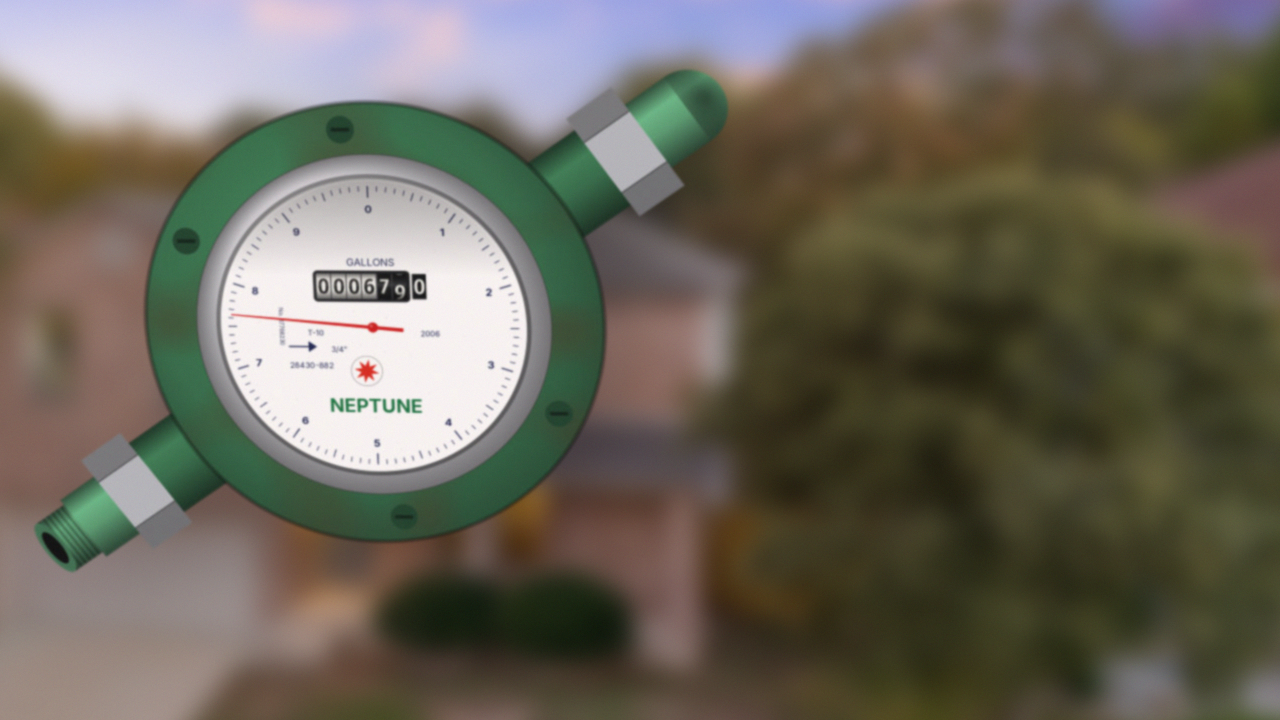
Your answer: 6787.6 (gal)
